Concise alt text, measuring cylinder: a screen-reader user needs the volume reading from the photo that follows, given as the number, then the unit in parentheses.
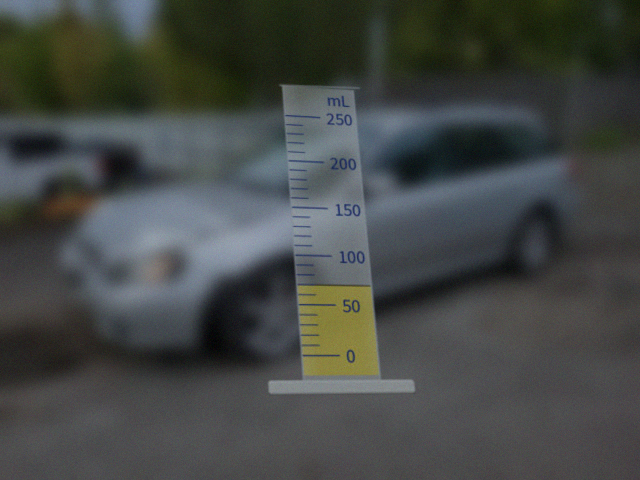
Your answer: 70 (mL)
